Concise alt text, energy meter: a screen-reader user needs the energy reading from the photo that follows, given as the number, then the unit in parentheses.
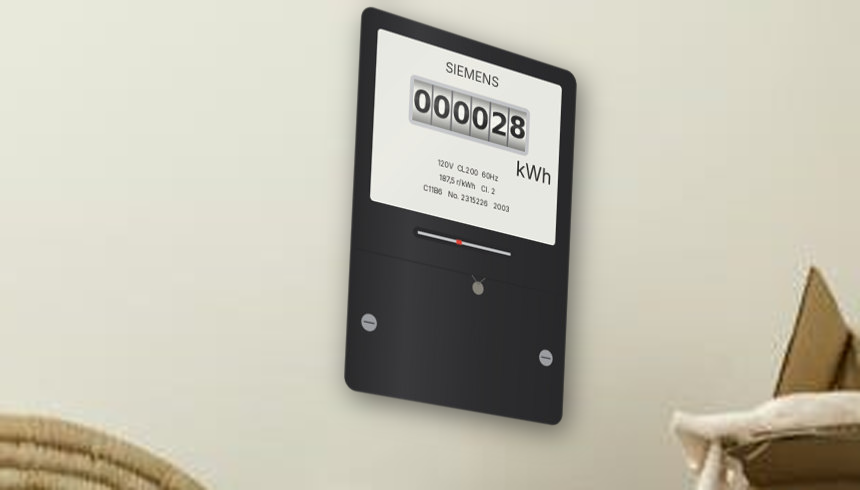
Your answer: 28 (kWh)
